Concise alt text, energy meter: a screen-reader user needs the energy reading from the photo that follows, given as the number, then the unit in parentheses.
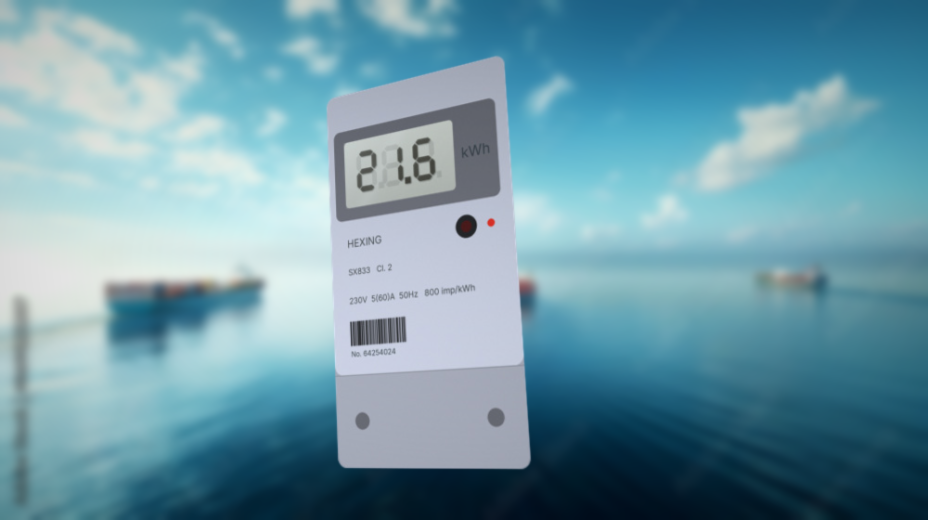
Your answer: 21.6 (kWh)
